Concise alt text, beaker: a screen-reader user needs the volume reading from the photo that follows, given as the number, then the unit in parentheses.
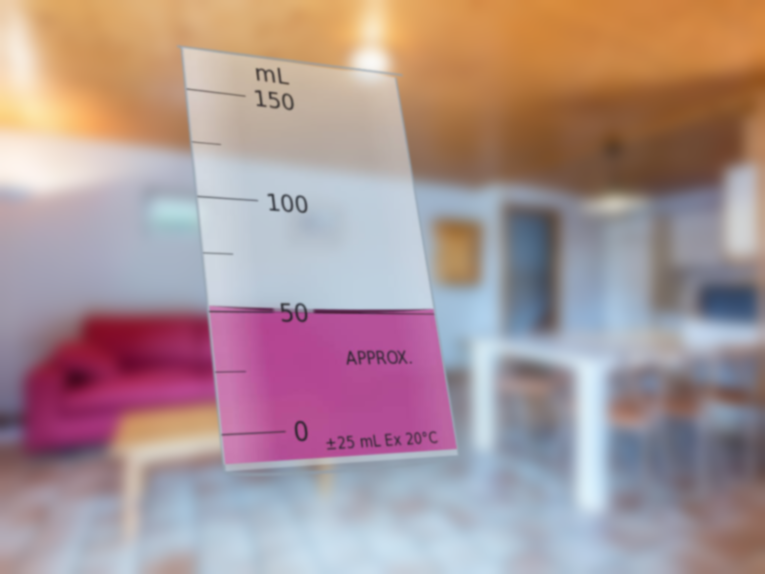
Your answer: 50 (mL)
